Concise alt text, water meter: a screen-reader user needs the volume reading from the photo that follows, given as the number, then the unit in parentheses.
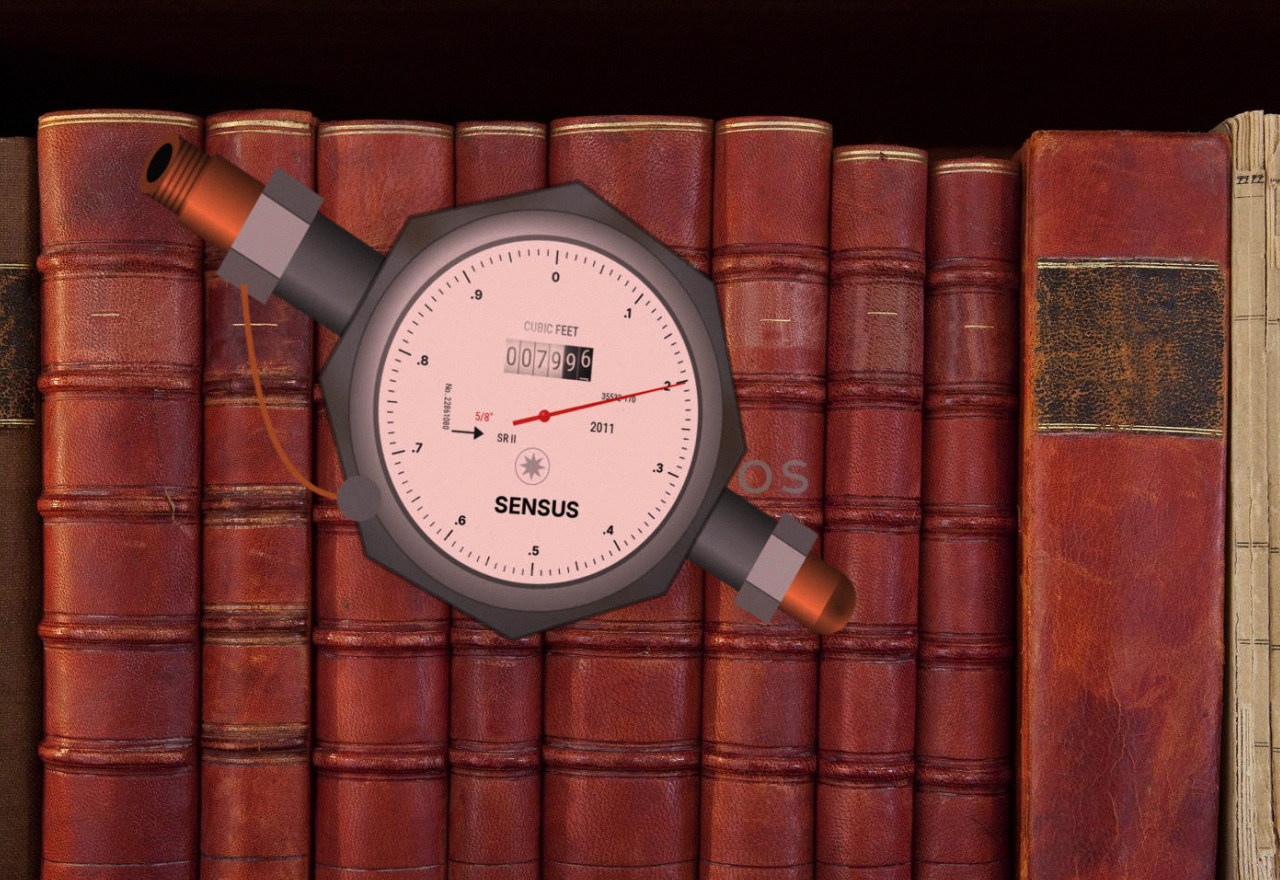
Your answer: 7996.20 (ft³)
